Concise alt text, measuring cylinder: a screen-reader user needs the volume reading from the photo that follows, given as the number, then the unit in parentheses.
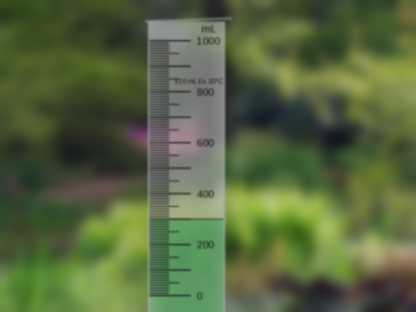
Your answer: 300 (mL)
